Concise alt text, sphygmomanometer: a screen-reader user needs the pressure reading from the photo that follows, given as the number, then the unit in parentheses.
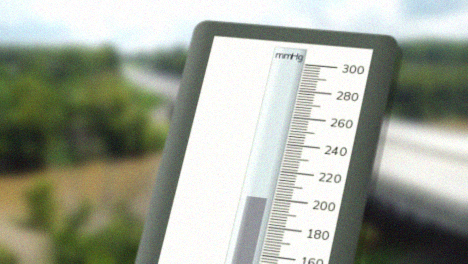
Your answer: 200 (mmHg)
